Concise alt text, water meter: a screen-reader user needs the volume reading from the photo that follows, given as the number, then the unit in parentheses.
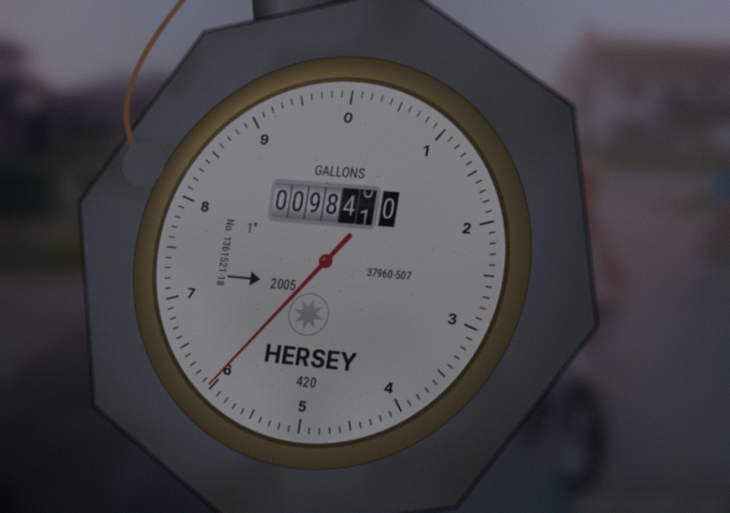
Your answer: 98406.0 (gal)
